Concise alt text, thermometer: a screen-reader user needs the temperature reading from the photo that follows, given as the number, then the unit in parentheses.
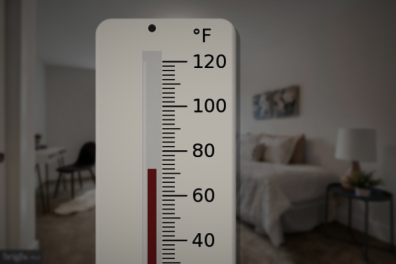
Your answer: 72 (°F)
